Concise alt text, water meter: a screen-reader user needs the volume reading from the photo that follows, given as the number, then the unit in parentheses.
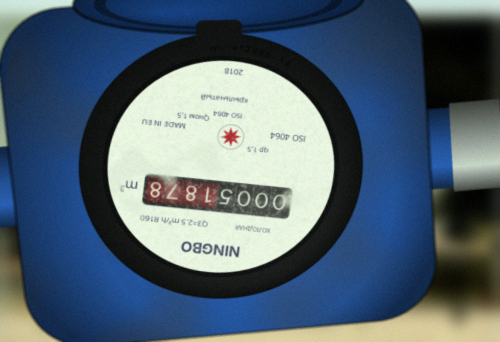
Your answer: 5.1878 (m³)
